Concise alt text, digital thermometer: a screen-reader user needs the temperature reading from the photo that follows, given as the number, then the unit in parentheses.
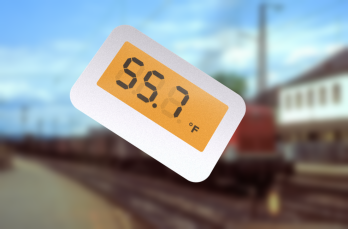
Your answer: 55.7 (°F)
